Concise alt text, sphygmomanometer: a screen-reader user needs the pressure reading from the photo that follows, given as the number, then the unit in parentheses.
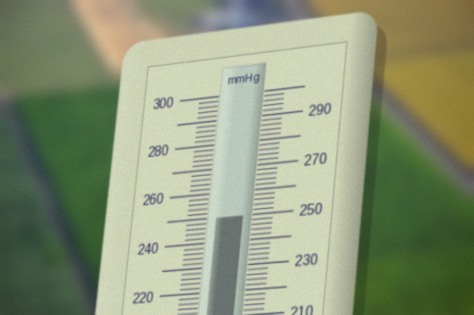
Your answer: 250 (mmHg)
